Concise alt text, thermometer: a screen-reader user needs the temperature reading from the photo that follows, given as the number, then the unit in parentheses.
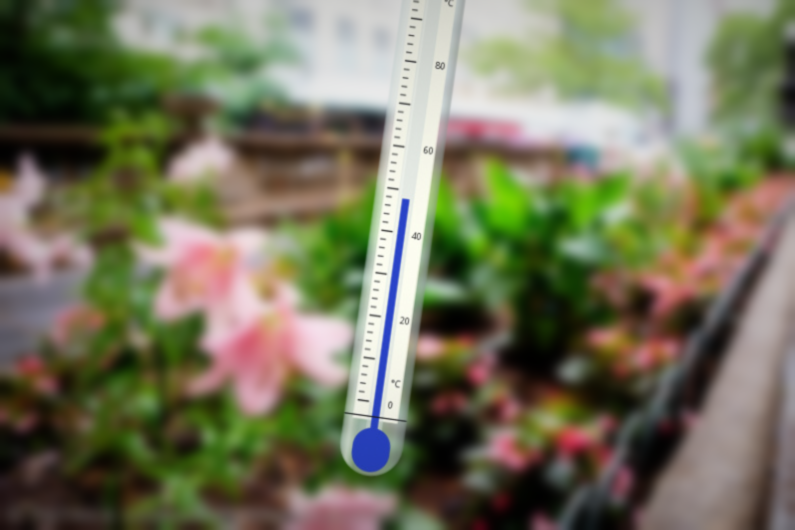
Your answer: 48 (°C)
